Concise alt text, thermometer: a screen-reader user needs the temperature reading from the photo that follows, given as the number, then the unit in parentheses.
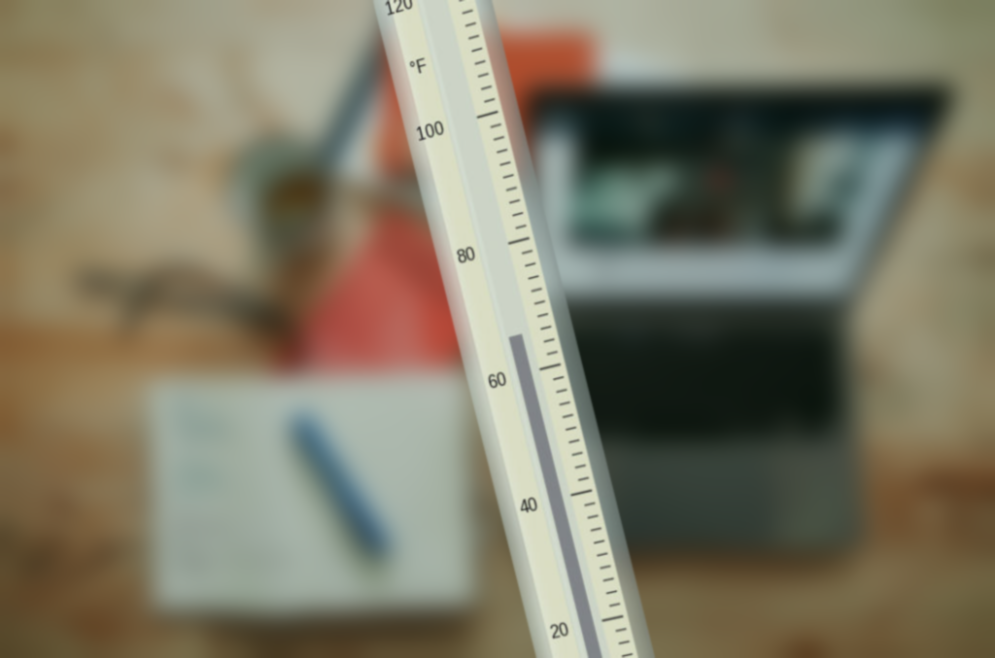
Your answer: 66 (°F)
